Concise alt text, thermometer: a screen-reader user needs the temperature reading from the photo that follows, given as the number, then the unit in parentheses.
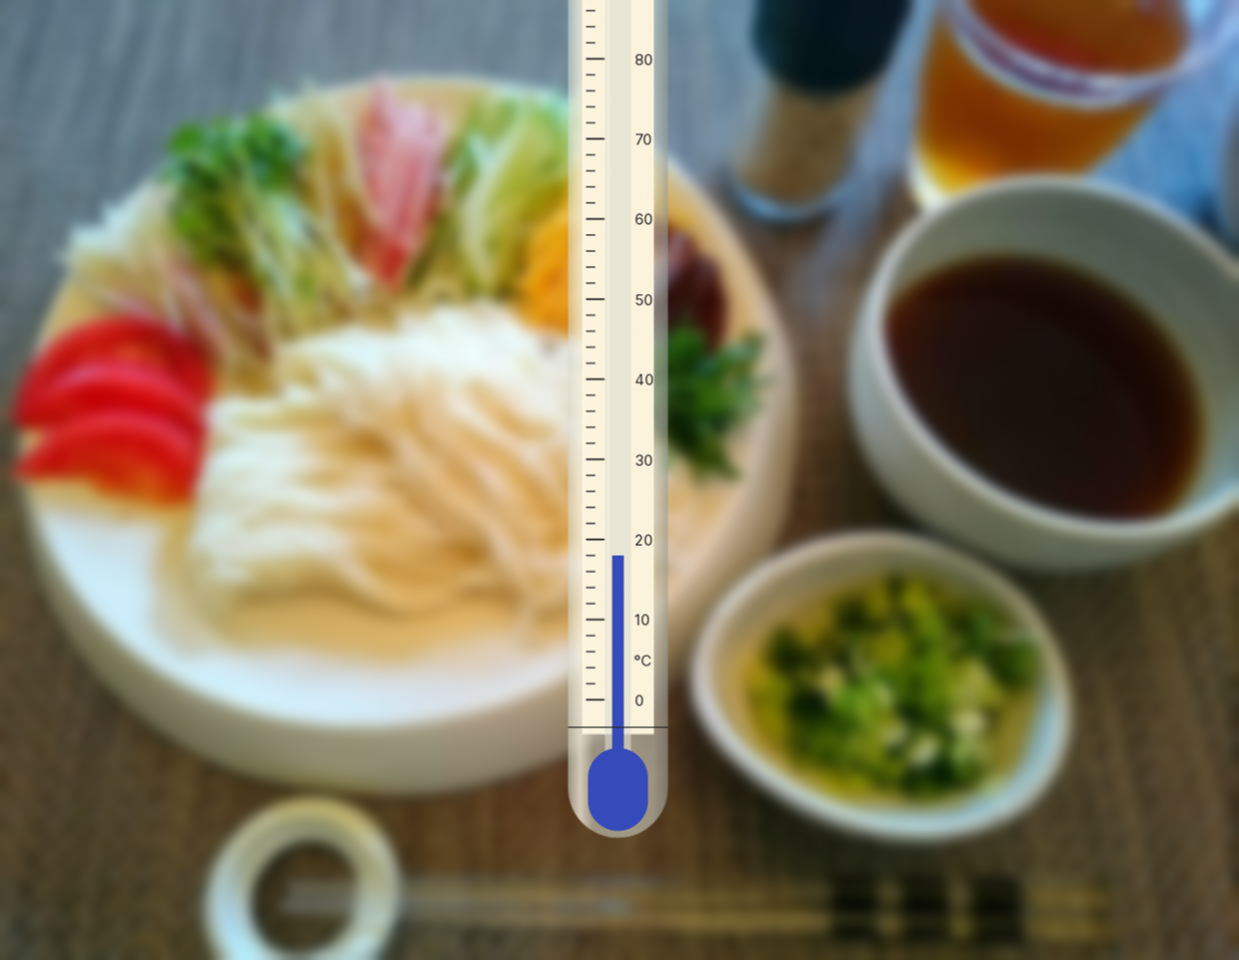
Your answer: 18 (°C)
